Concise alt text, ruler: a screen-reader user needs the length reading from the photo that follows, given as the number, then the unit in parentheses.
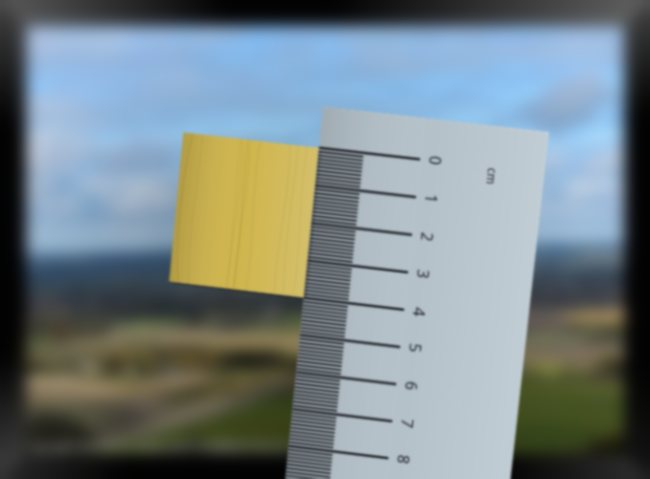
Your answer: 4 (cm)
